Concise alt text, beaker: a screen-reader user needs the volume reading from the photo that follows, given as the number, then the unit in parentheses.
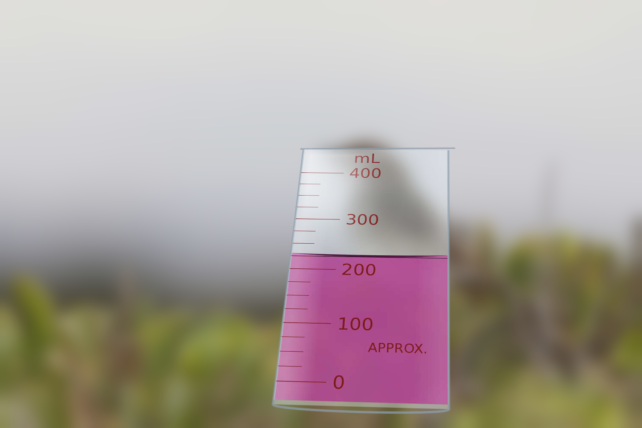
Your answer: 225 (mL)
